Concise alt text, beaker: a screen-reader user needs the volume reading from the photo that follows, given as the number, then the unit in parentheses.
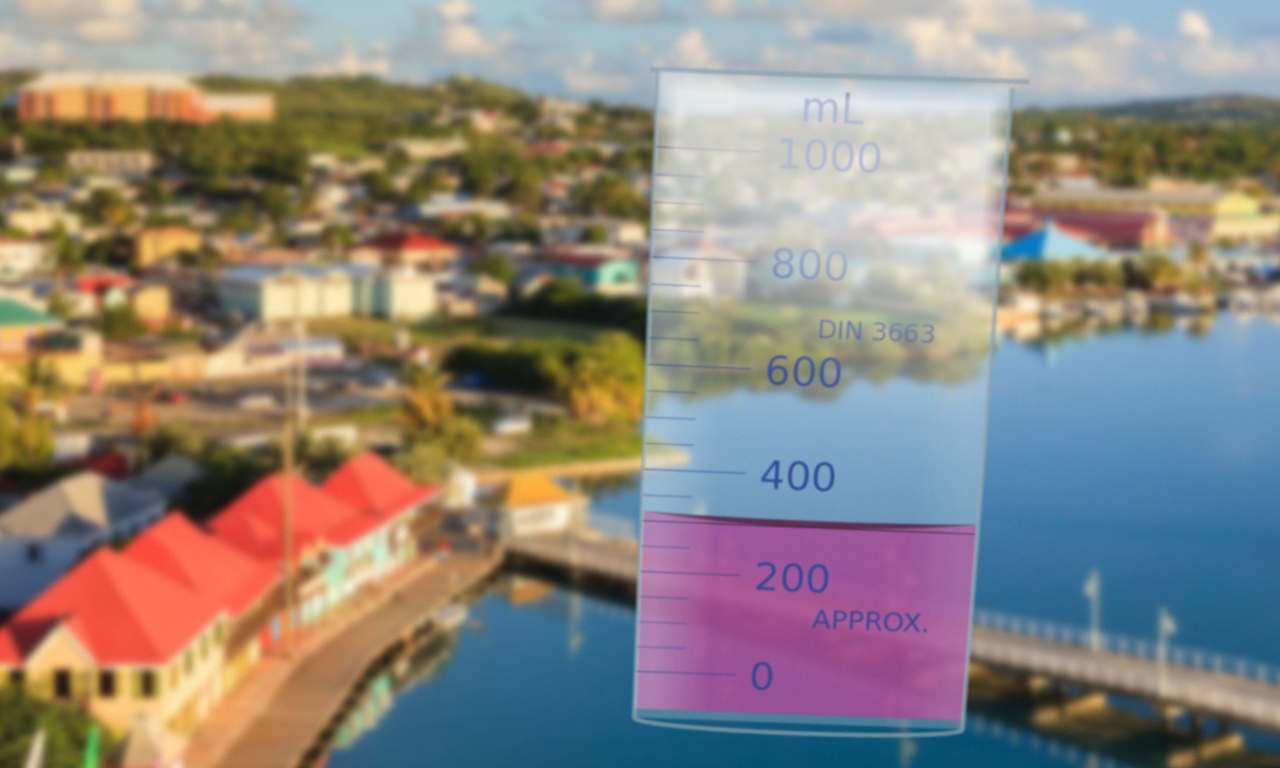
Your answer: 300 (mL)
